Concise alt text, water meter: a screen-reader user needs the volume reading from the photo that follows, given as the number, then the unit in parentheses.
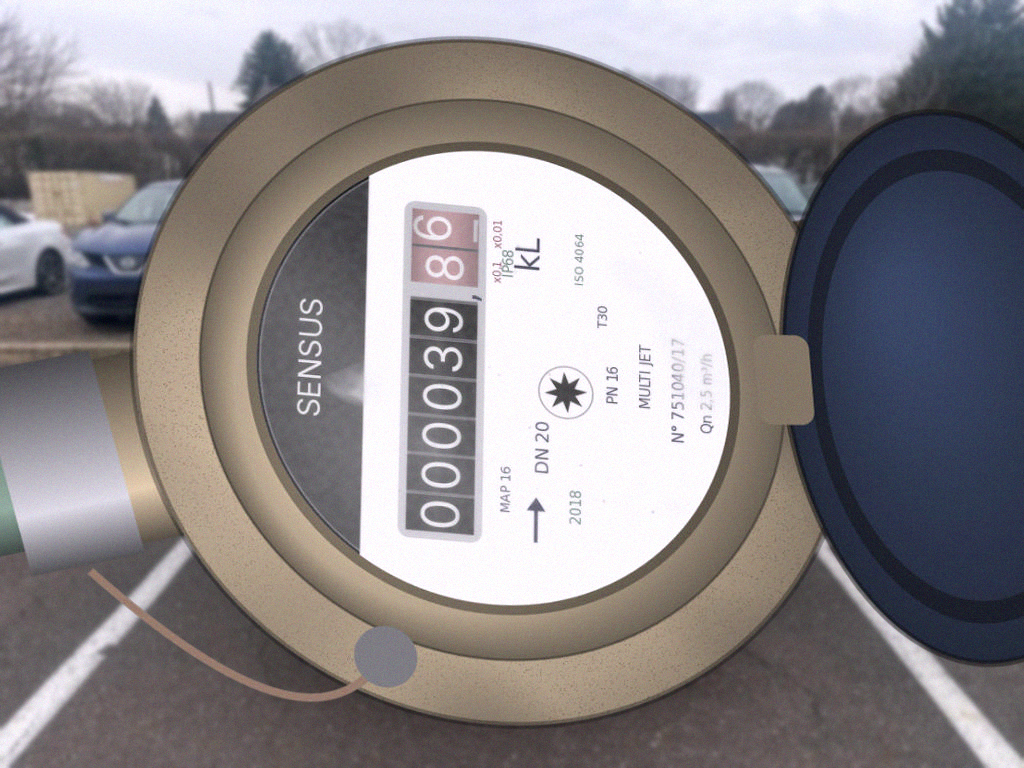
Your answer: 39.86 (kL)
